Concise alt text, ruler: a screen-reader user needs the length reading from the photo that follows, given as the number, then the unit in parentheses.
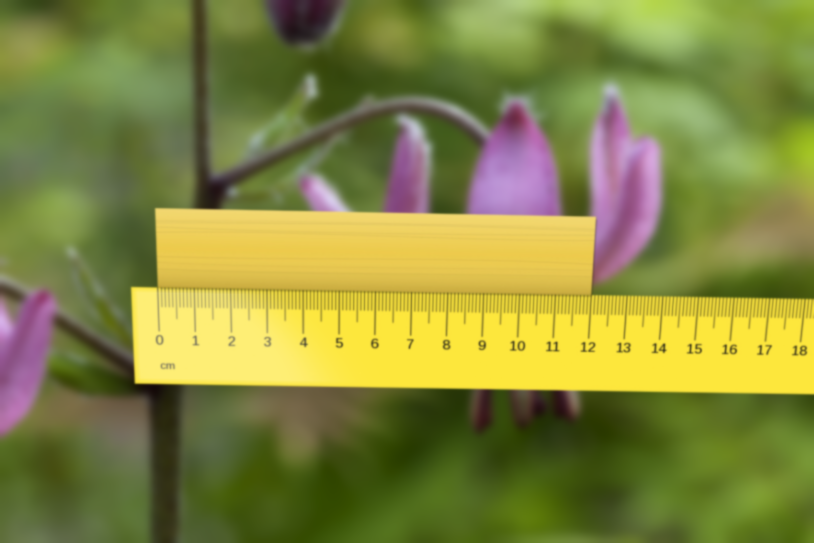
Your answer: 12 (cm)
